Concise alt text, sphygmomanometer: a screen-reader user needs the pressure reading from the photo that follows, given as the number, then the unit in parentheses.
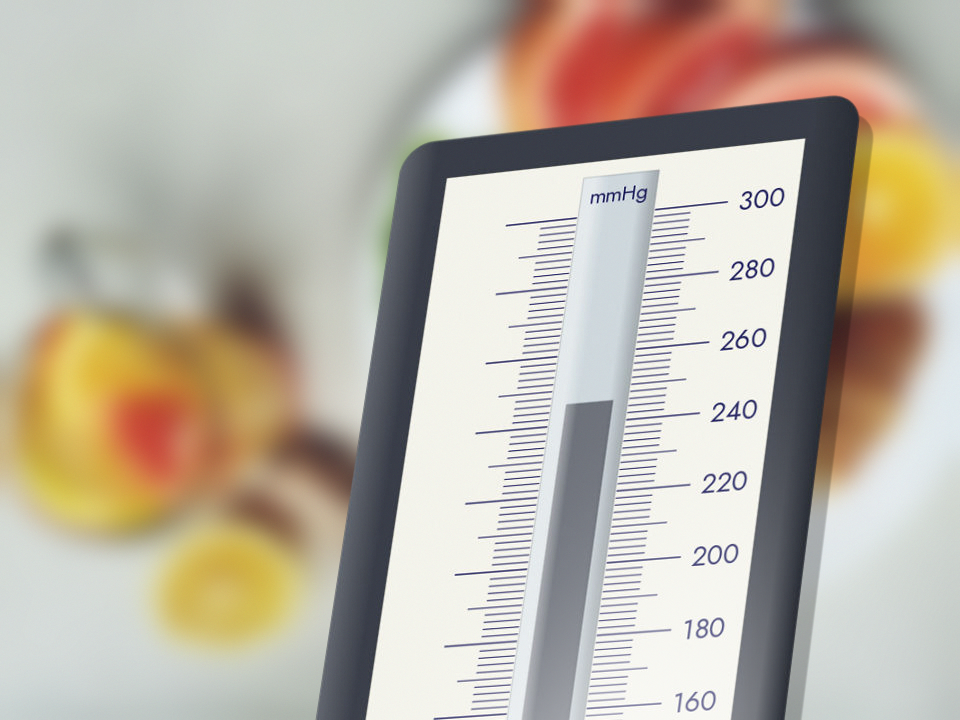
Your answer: 246 (mmHg)
